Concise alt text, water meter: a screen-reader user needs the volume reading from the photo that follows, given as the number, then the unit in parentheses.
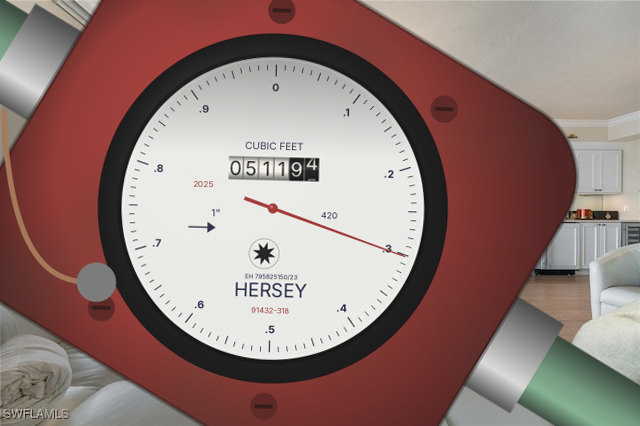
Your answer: 51194.30 (ft³)
